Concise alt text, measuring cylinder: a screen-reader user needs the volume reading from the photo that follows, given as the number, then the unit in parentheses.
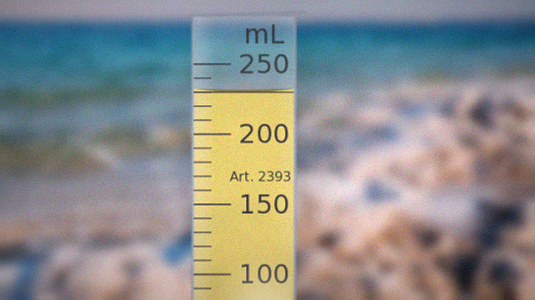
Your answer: 230 (mL)
